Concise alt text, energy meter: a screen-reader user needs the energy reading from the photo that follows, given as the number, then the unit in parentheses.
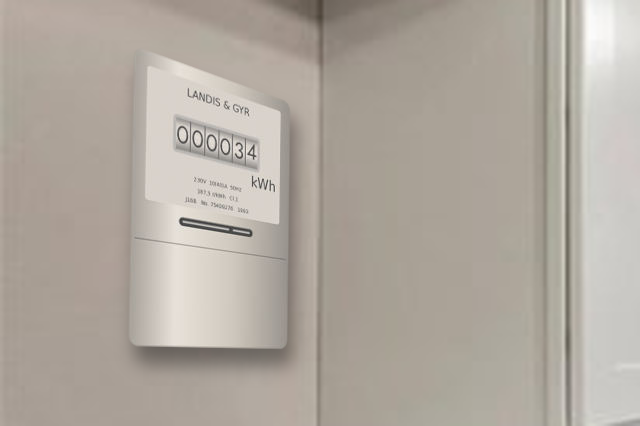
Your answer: 34 (kWh)
